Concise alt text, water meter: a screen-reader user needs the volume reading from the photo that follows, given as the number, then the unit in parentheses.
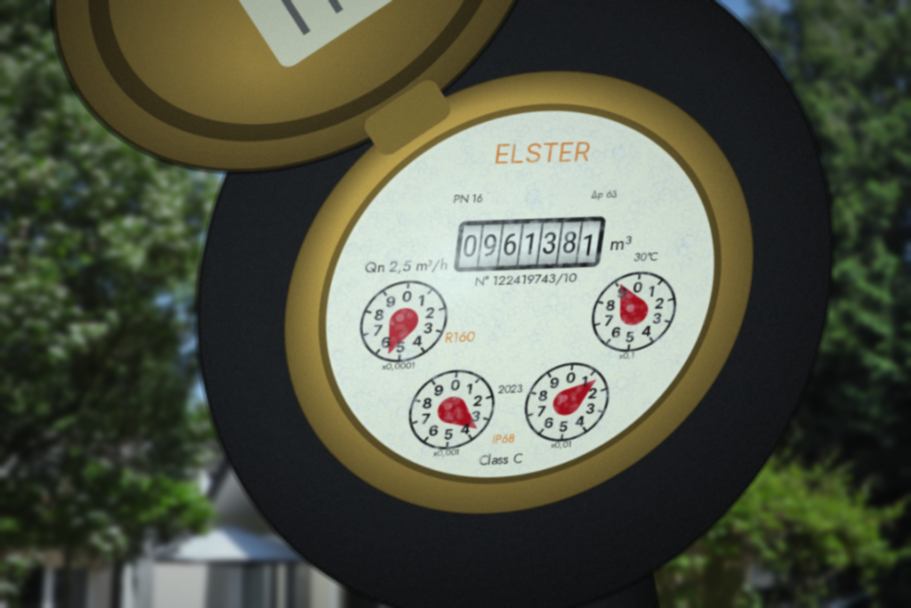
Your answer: 961380.9135 (m³)
